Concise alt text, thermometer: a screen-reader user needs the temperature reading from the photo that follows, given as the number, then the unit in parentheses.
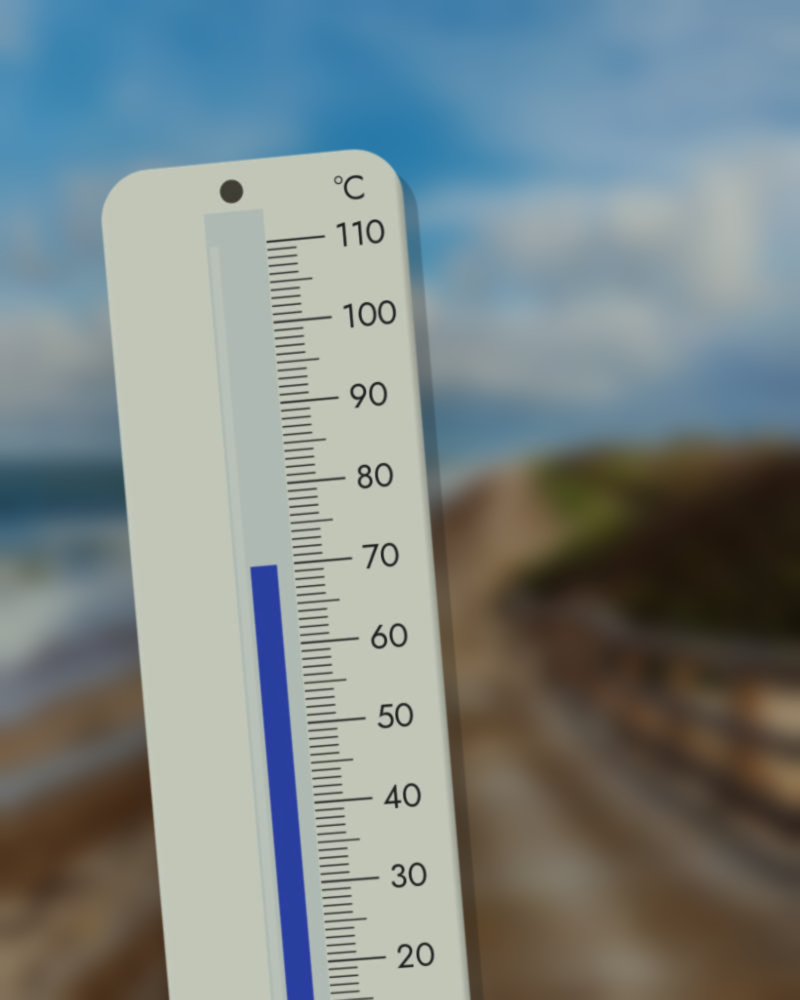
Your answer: 70 (°C)
